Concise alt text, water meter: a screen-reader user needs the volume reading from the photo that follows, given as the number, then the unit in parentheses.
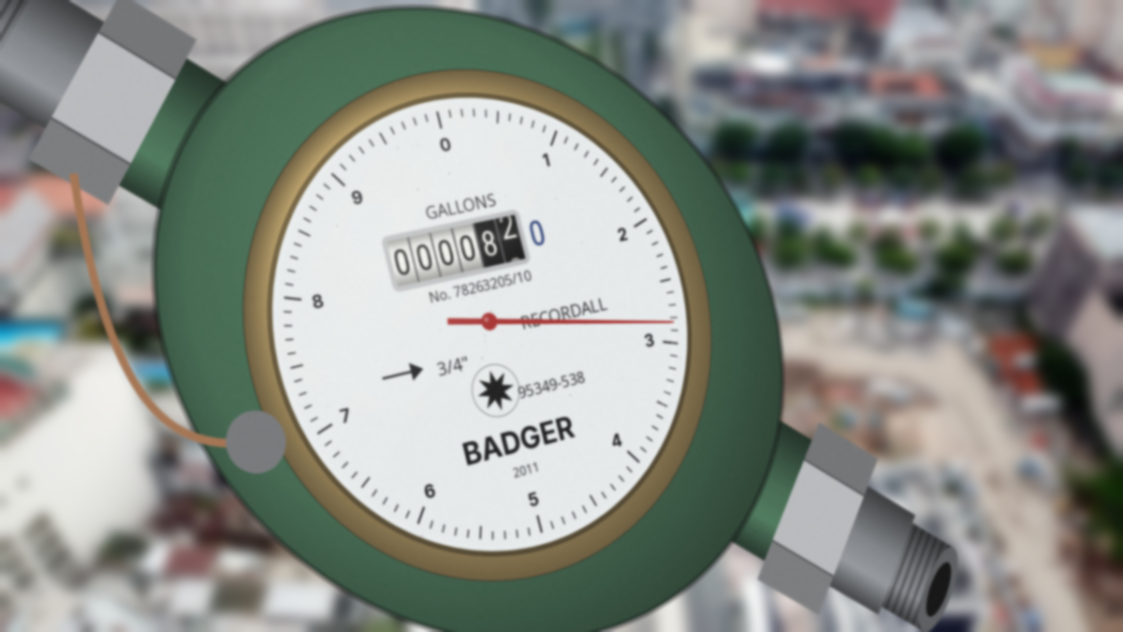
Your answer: 822.8 (gal)
